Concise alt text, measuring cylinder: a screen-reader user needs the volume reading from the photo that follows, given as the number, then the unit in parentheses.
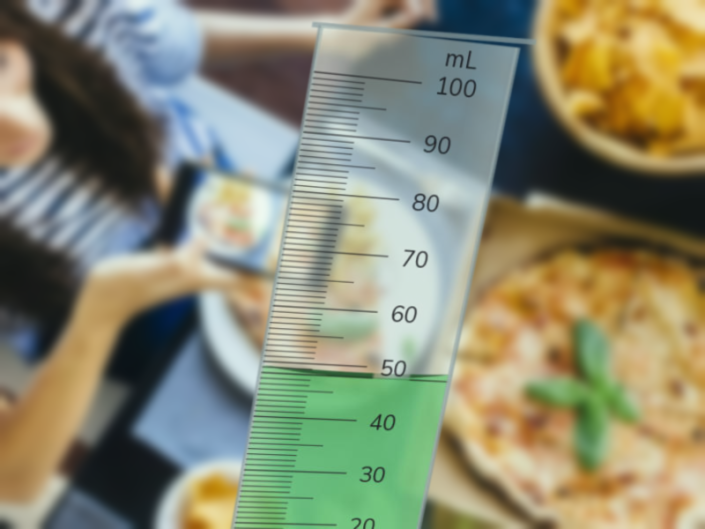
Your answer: 48 (mL)
